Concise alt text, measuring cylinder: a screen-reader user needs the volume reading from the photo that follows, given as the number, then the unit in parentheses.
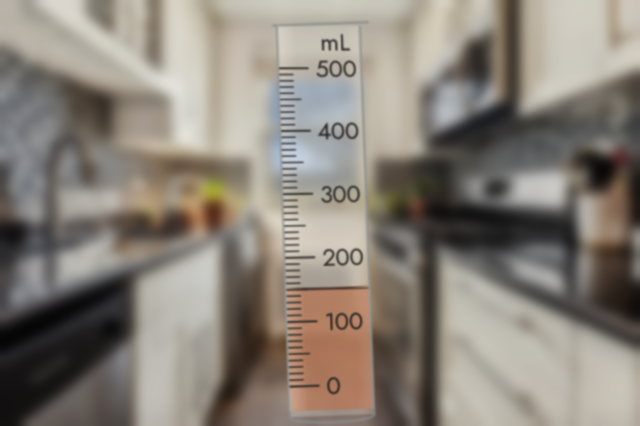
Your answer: 150 (mL)
